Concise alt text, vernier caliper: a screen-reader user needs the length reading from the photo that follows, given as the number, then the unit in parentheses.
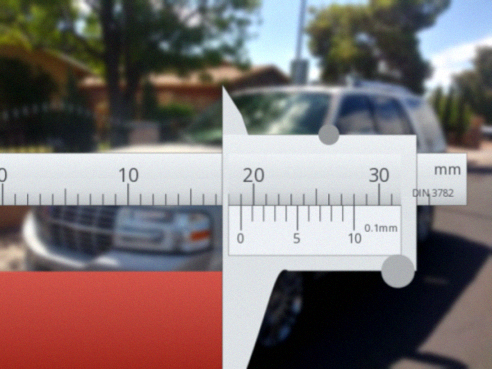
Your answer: 19.0 (mm)
